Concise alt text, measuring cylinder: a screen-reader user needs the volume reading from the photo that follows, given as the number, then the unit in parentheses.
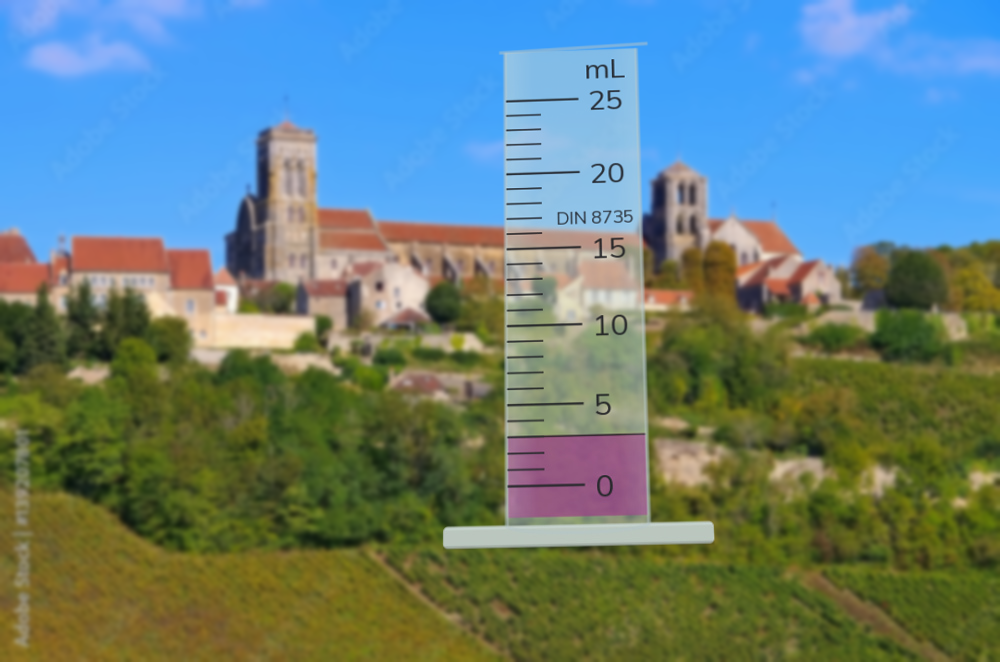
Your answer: 3 (mL)
